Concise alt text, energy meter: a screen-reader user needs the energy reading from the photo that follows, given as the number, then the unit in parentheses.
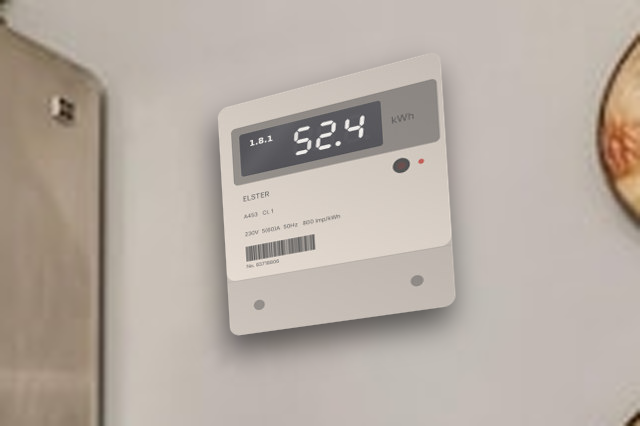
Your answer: 52.4 (kWh)
